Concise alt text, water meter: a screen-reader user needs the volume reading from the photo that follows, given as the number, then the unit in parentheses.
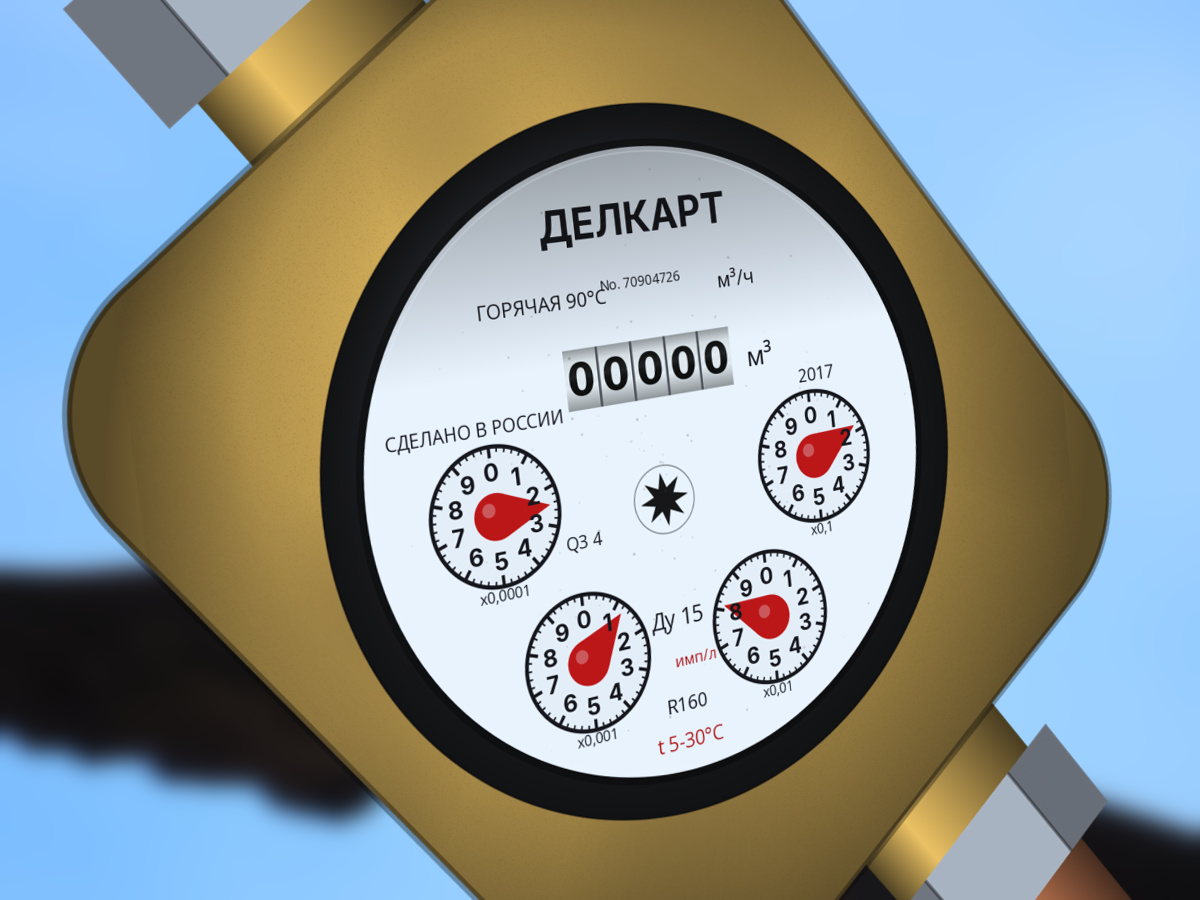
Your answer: 0.1812 (m³)
